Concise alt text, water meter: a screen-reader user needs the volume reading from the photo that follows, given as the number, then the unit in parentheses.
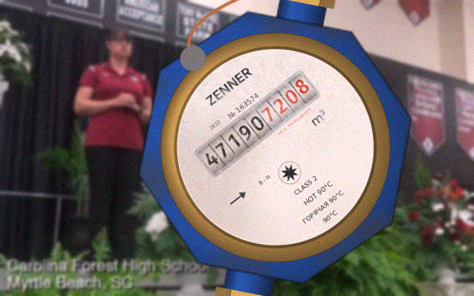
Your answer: 47190.7208 (m³)
